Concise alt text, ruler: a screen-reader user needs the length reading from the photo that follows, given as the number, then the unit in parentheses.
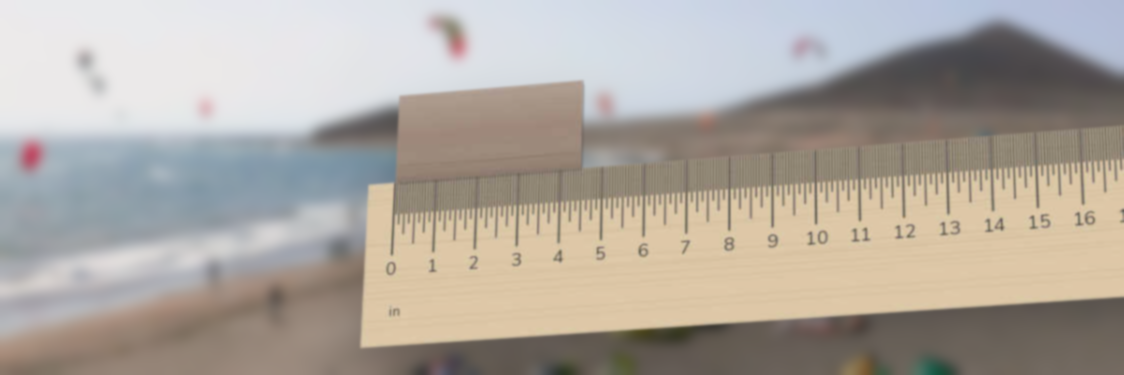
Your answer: 4.5 (in)
